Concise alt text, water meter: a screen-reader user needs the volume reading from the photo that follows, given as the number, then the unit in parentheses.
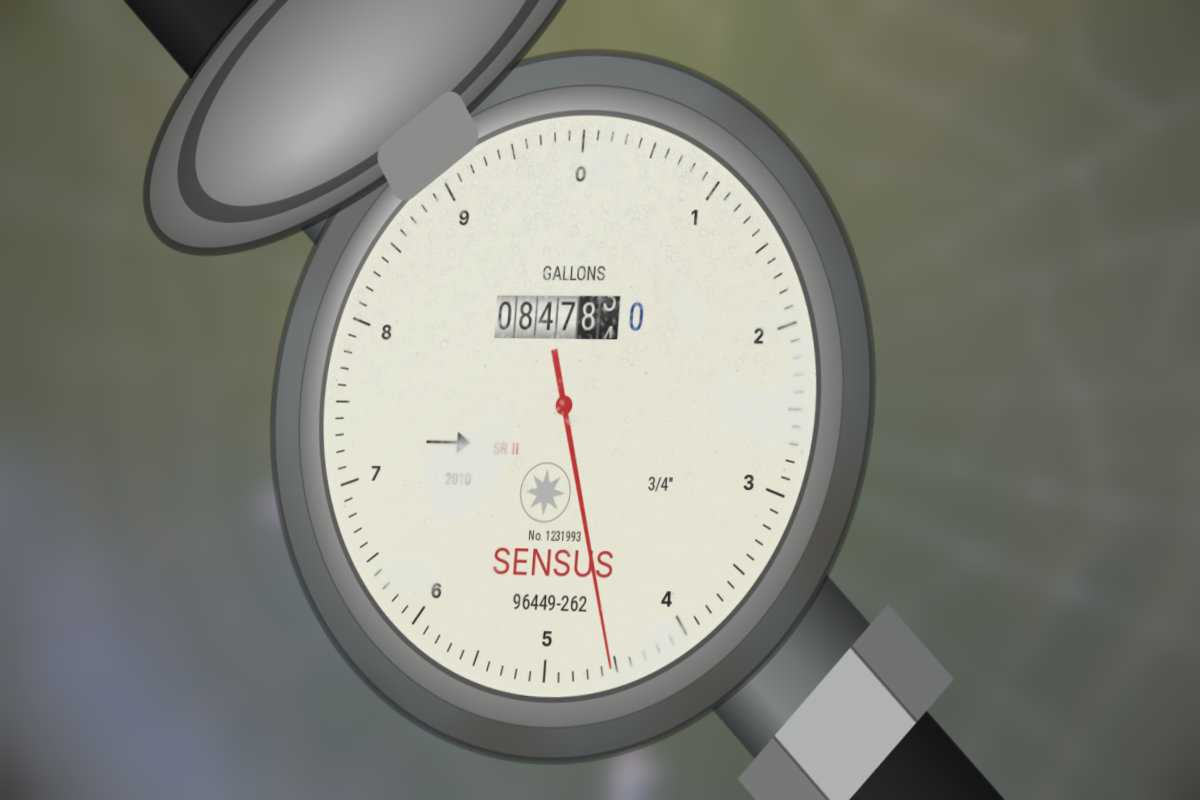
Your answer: 847834.5 (gal)
